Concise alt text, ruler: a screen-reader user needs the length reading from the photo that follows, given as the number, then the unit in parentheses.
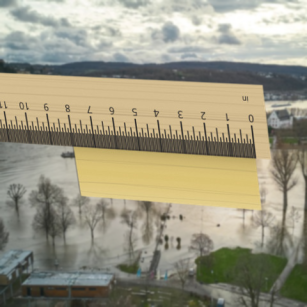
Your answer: 8 (in)
